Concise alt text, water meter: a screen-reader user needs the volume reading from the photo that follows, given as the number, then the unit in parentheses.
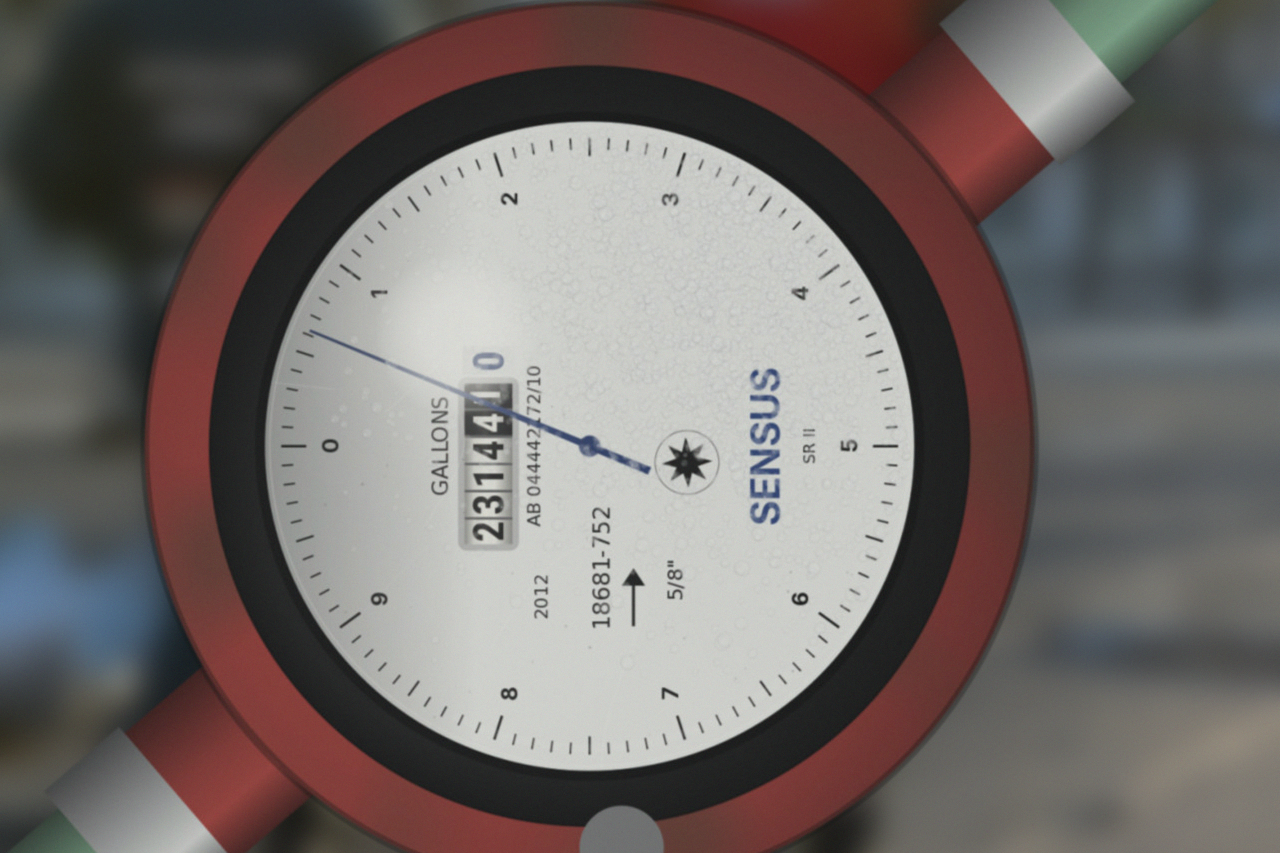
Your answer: 2314410.6 (gal)
